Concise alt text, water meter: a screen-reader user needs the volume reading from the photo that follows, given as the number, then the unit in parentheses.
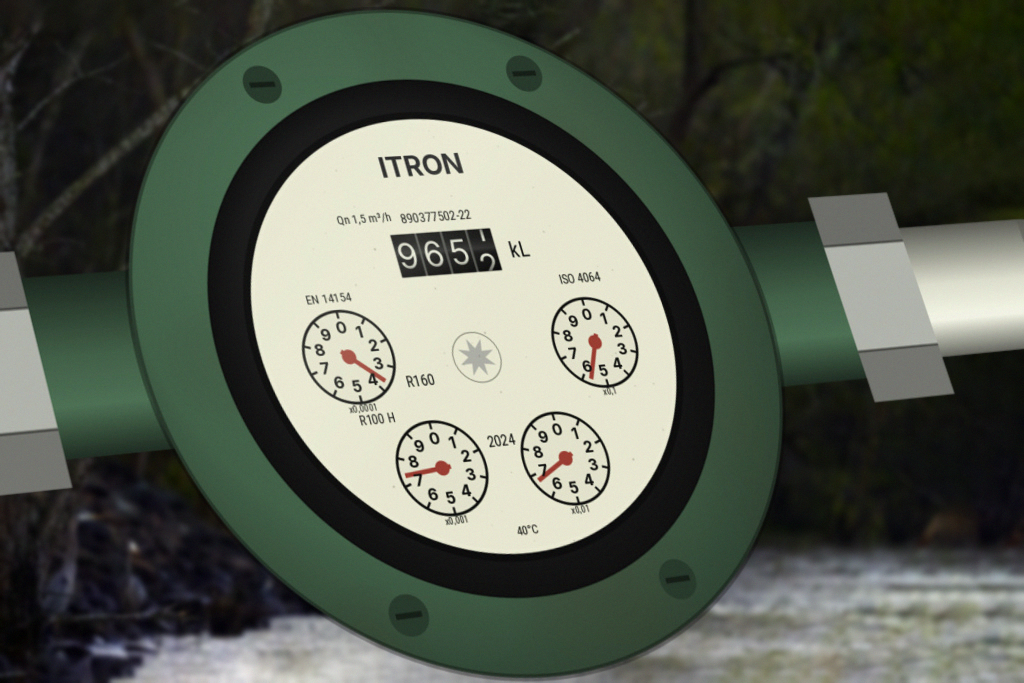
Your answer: 9651.5673 (kL)
